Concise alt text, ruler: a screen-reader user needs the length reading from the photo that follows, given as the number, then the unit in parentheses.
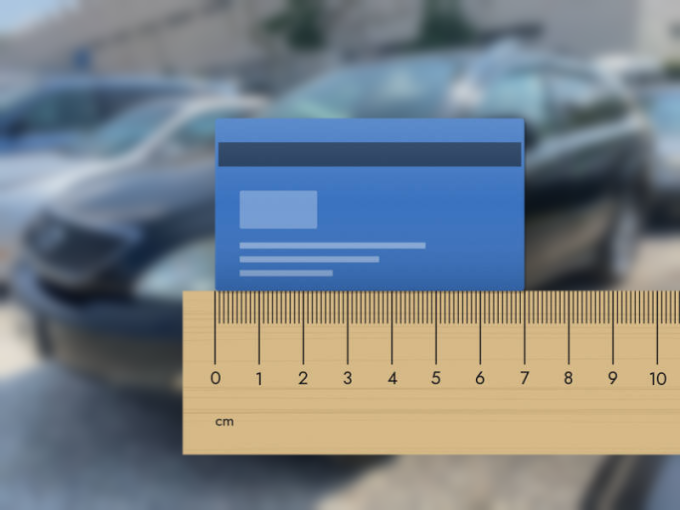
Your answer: 7 (cm)
